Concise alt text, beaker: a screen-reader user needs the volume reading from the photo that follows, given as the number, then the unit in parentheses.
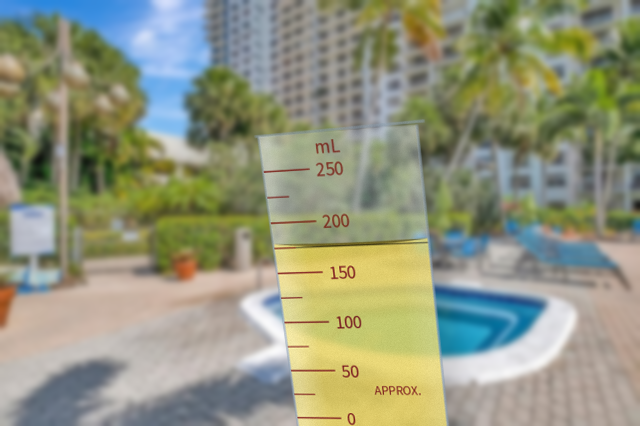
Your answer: 175 (mL)
